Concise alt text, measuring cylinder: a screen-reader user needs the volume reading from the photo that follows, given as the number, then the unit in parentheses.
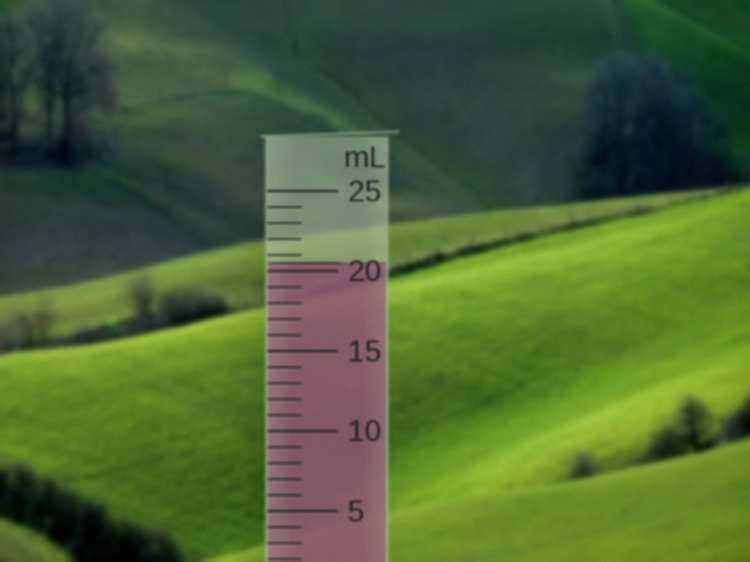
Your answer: 20.5 (mL)
